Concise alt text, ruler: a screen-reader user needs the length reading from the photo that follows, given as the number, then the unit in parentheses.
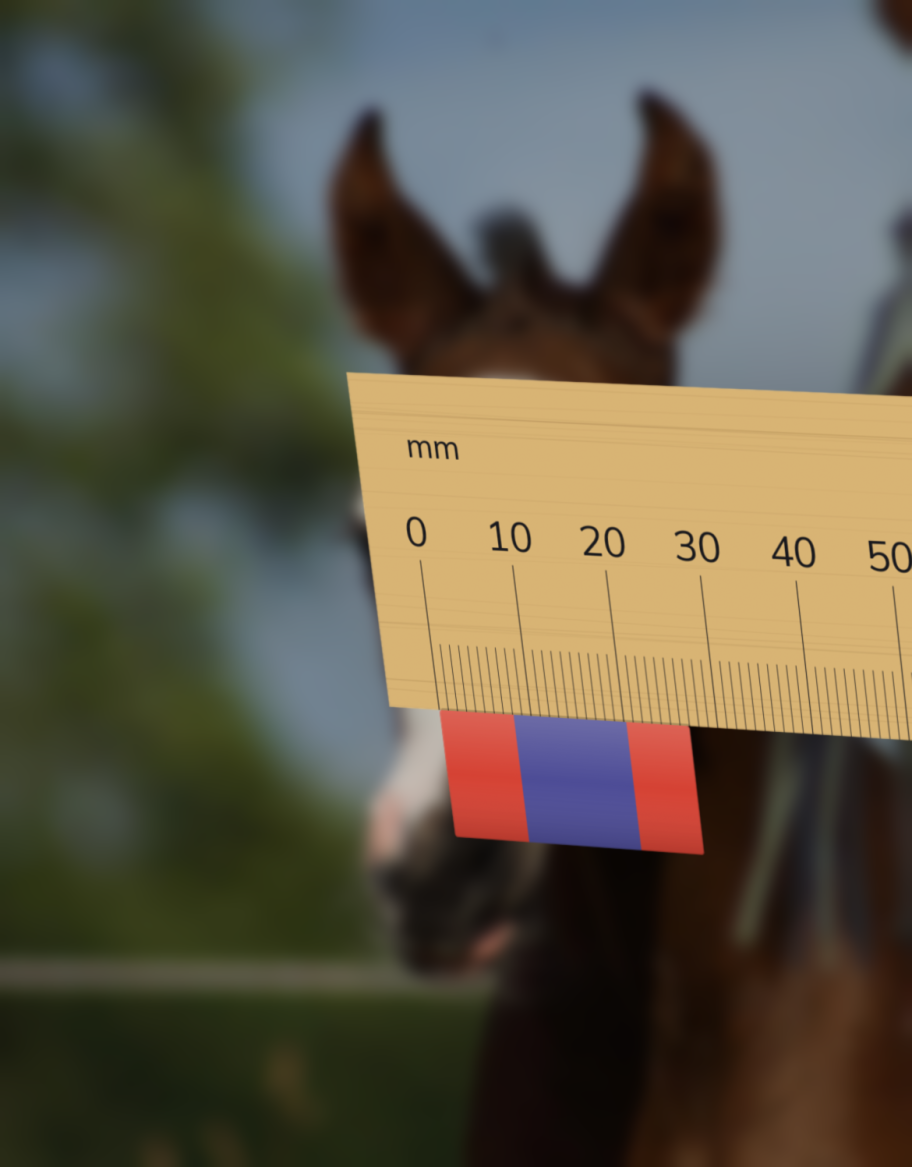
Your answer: 27 (mm)
